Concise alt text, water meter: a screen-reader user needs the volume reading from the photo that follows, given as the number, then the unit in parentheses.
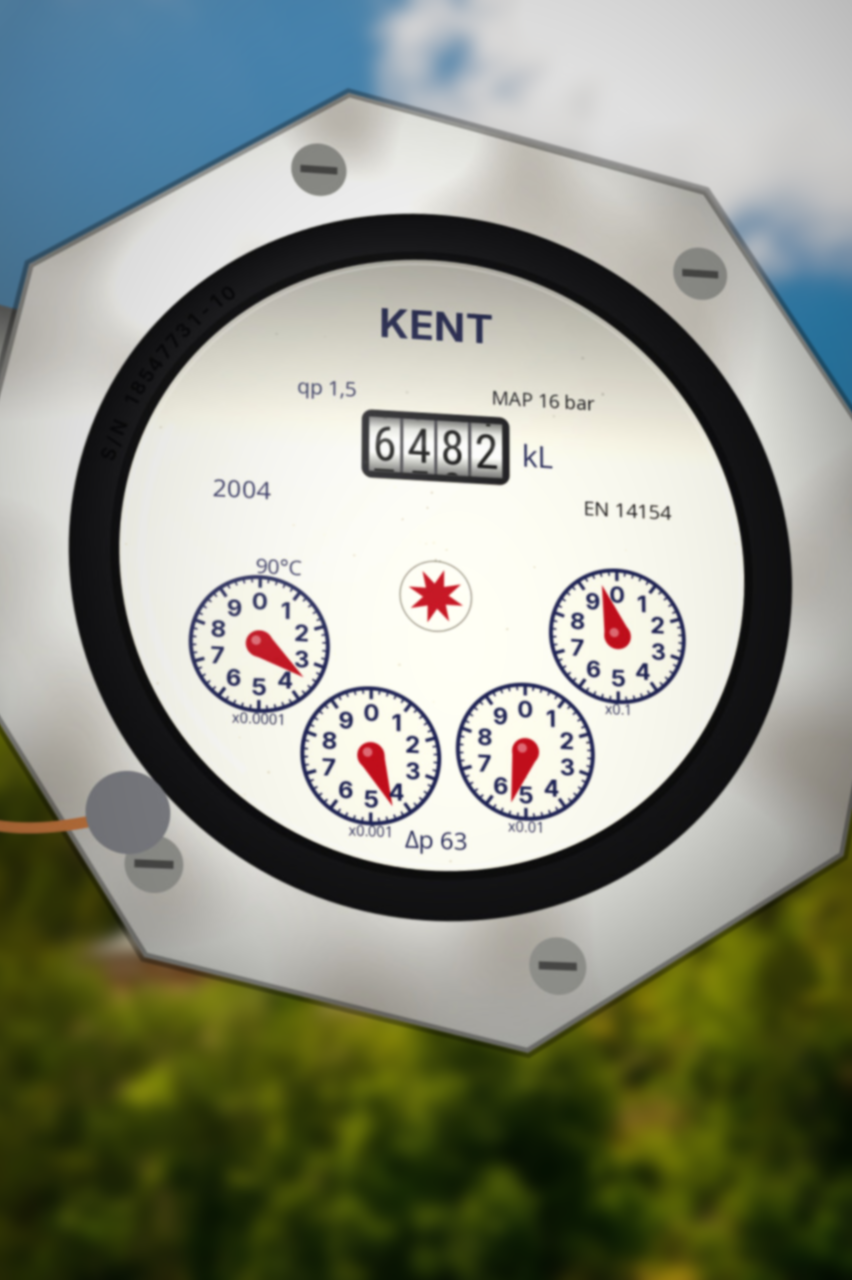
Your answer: 6481.9543 (kL)
